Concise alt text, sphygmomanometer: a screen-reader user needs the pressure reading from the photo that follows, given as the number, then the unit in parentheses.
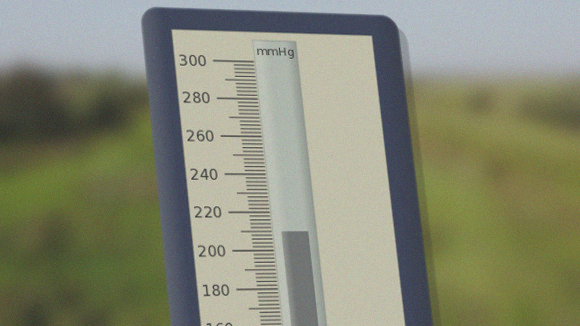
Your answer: 210 (mmHg)
